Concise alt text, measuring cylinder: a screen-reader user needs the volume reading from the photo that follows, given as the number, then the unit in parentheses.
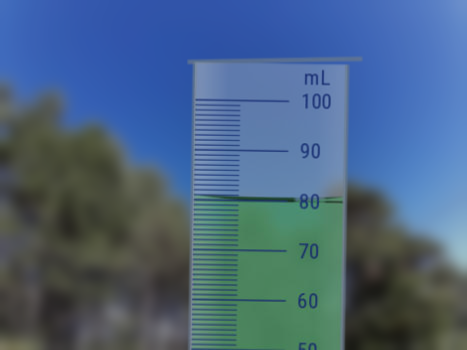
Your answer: 80 (mL)
